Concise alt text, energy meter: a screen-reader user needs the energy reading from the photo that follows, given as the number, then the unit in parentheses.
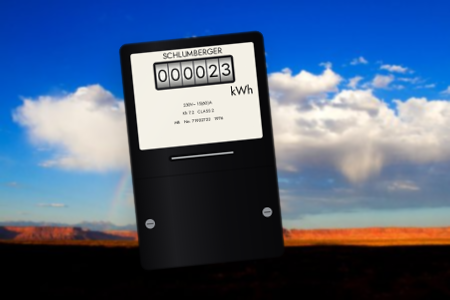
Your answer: 23 (kWh)
